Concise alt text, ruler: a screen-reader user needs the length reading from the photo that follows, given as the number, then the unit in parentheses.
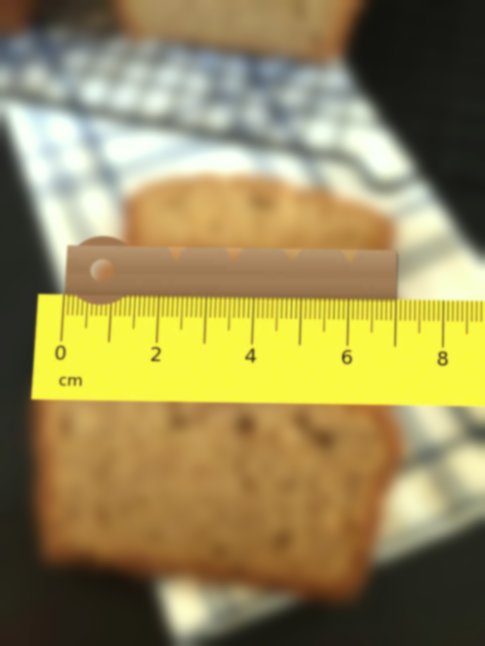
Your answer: 7 (cm)
